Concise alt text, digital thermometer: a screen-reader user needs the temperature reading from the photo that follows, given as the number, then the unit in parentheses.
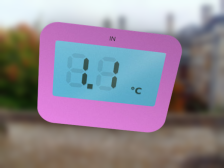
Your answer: 1.1 (°C)
